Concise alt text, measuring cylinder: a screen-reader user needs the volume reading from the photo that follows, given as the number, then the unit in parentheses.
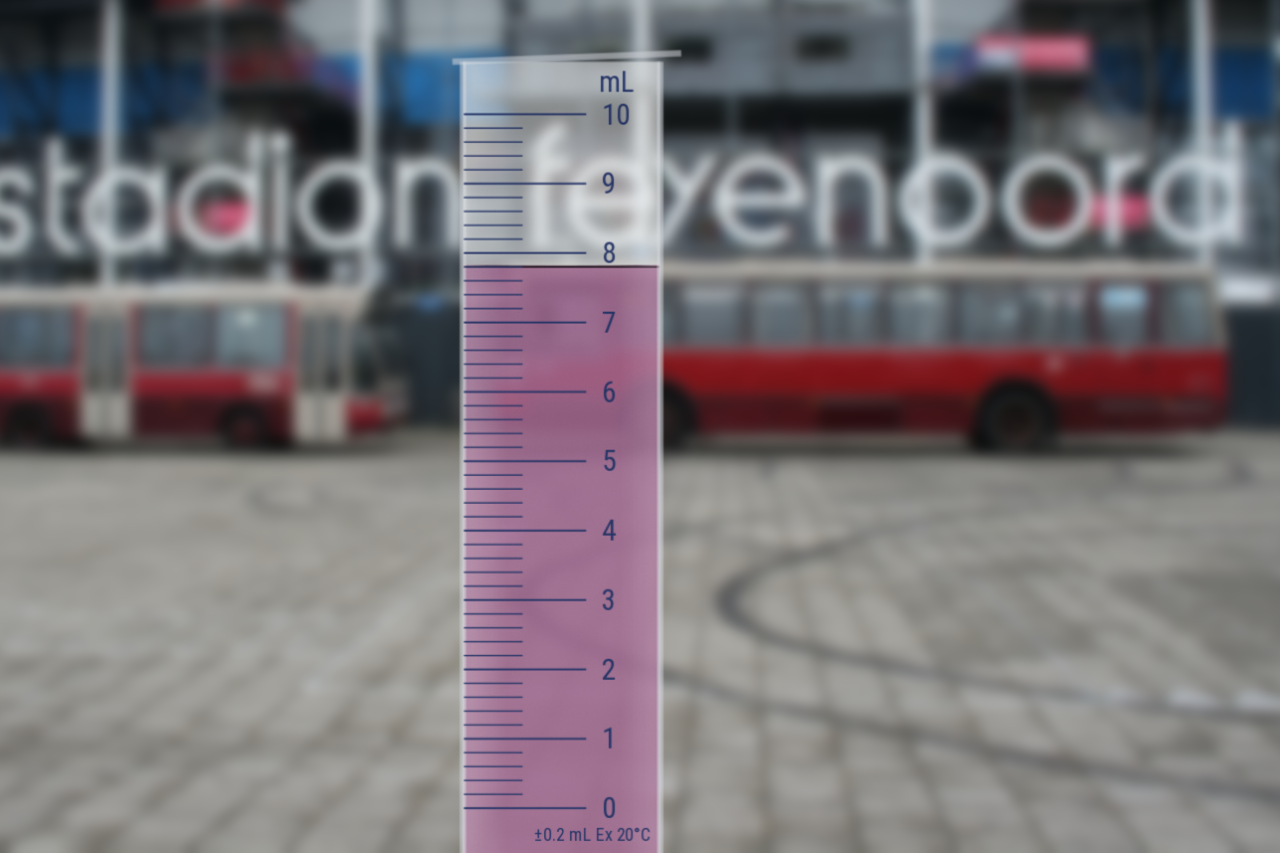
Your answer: 7.8 (mL)
